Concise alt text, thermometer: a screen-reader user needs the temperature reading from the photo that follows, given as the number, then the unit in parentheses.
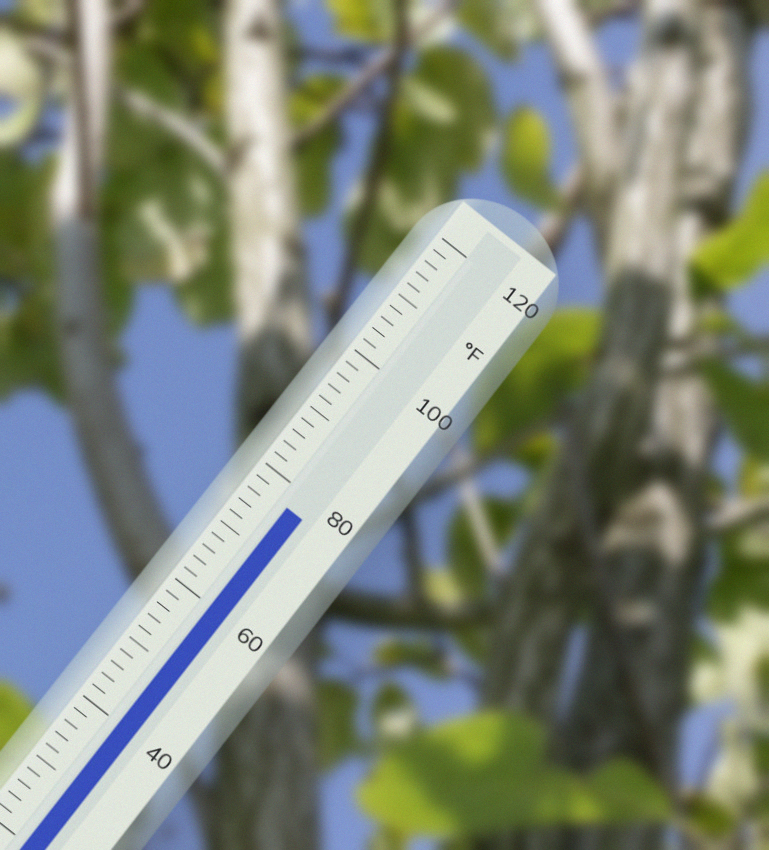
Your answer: 77 (°F)
